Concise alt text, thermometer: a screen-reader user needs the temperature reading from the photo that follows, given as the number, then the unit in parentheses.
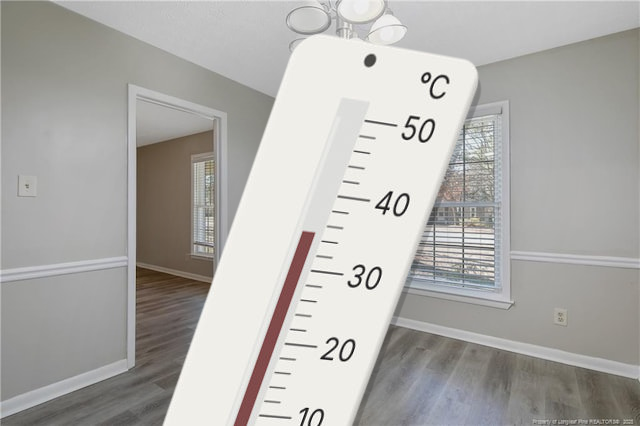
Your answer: 35 (°C)
